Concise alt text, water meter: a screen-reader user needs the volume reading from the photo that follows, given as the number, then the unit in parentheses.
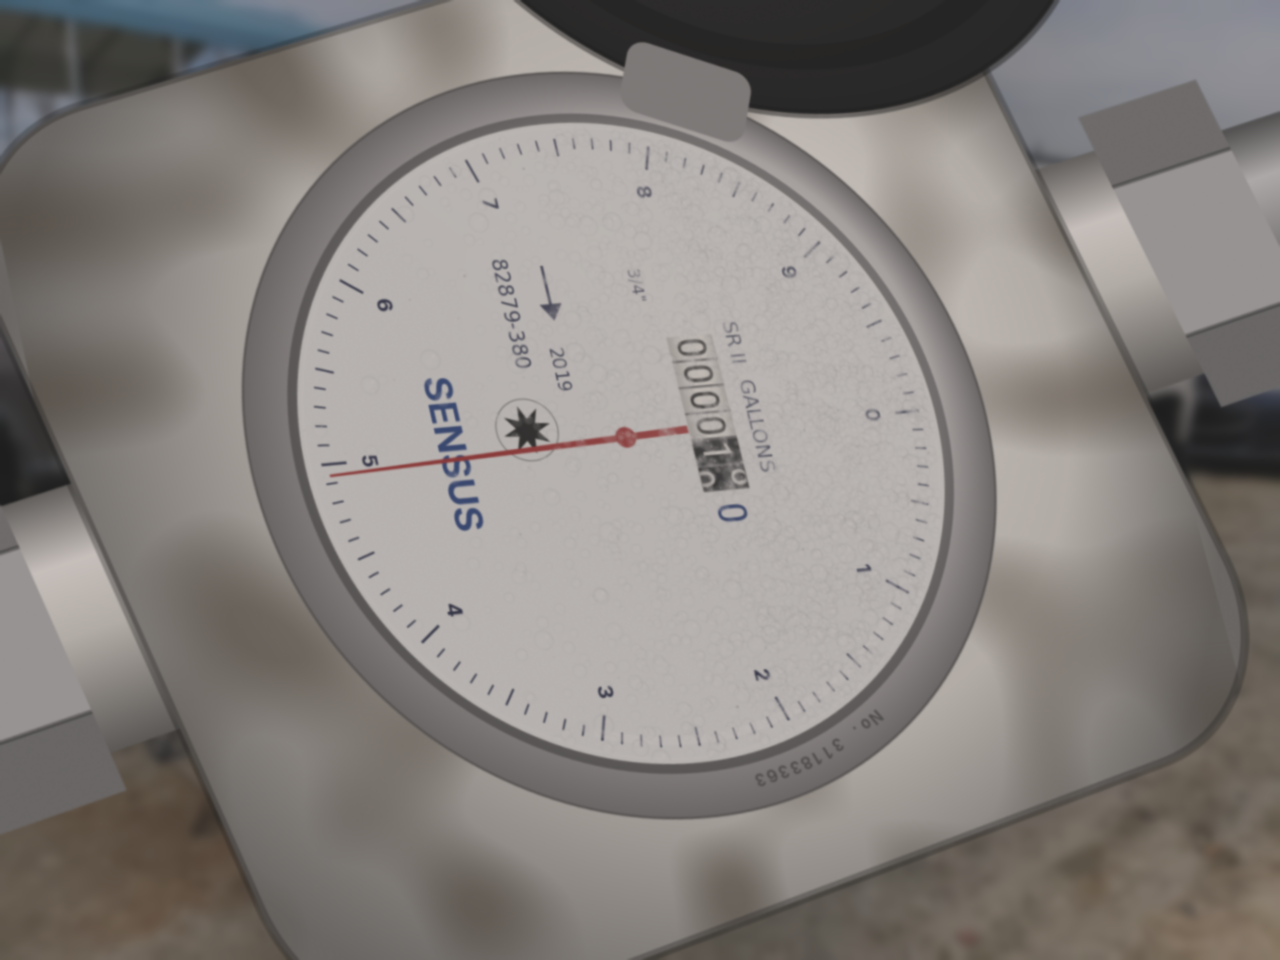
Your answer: 184.9 (gal)
